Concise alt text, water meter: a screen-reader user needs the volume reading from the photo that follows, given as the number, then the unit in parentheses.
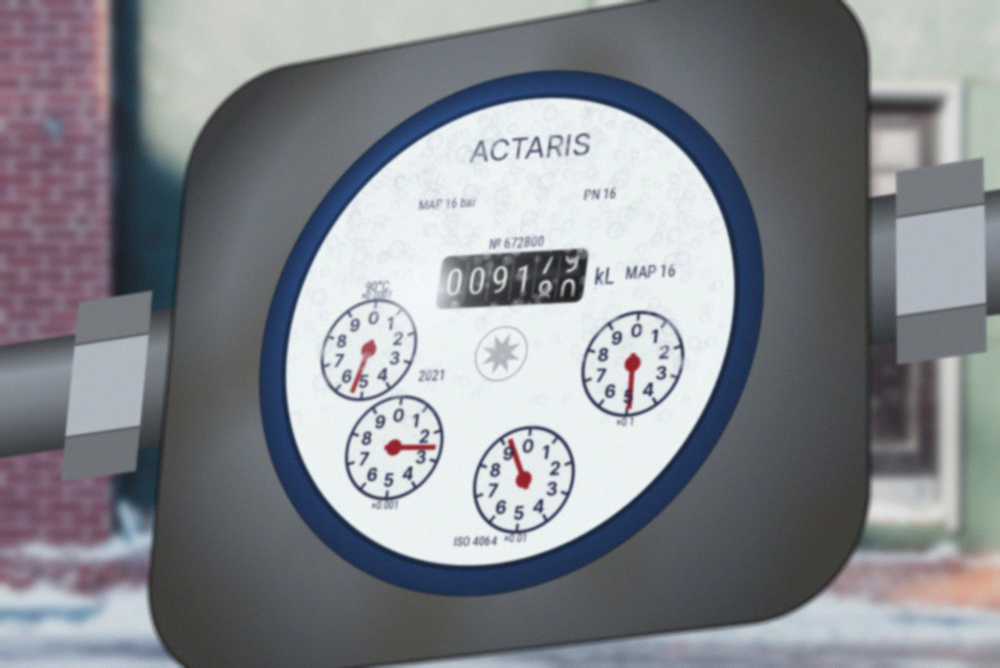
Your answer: 9179.4925 (kL)
